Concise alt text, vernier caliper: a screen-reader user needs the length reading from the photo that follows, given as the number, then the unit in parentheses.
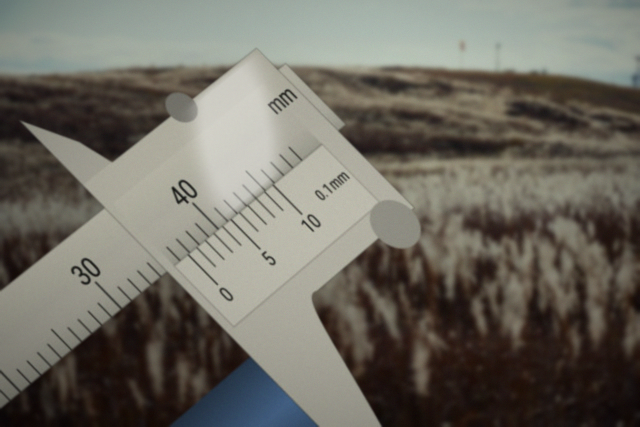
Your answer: 36.8 (mm)
